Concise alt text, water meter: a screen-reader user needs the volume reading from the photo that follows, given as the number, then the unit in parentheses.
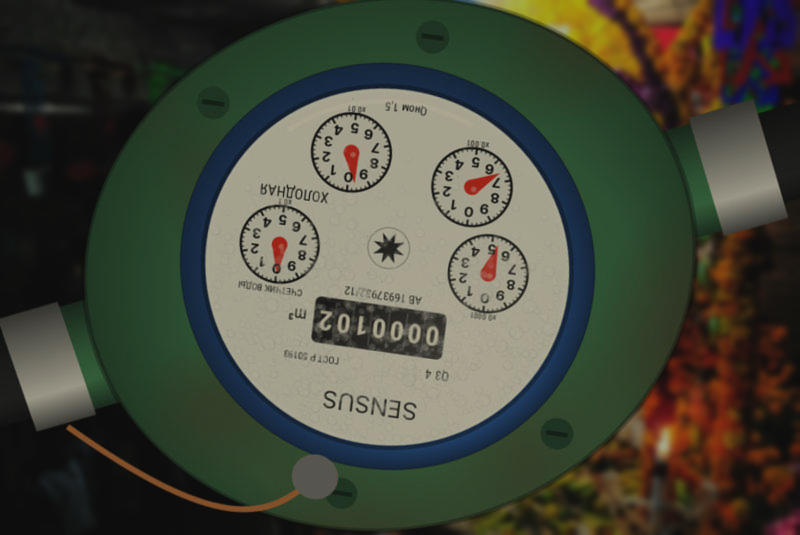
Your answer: 101.9965 (m³)
